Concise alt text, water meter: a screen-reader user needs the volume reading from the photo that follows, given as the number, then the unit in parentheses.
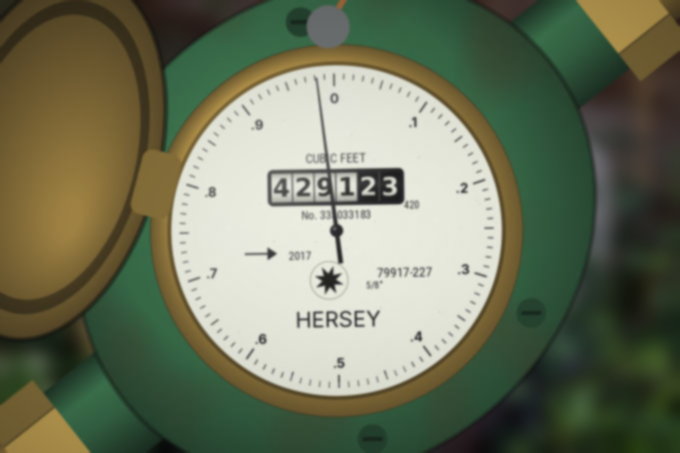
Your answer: 429122.98 (ft³)
